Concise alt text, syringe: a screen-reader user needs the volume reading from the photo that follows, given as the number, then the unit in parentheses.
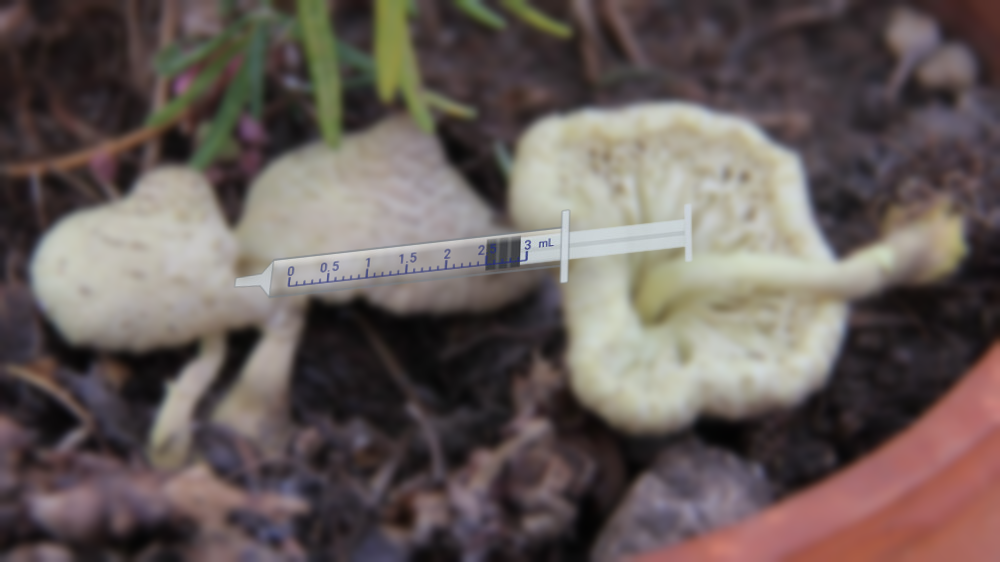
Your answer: 2.5 (mL)
